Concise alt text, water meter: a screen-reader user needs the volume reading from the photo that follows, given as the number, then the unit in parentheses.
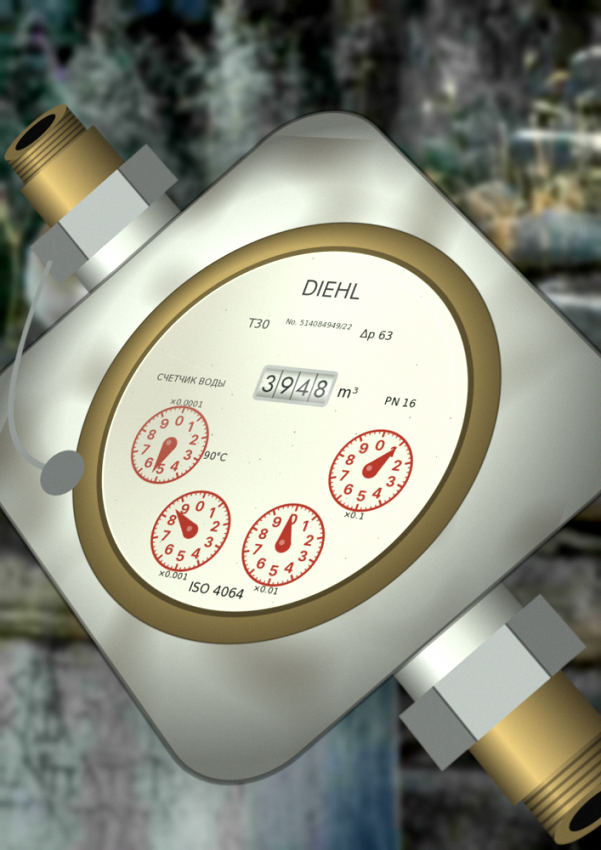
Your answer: 3948.0985 (m³)
